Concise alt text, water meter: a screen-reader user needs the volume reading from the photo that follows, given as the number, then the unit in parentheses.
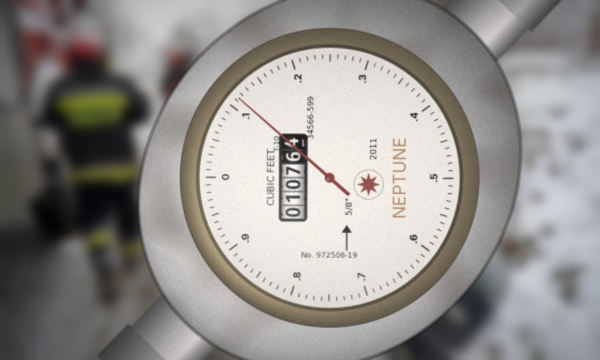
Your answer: 10764.11 (ft³)
